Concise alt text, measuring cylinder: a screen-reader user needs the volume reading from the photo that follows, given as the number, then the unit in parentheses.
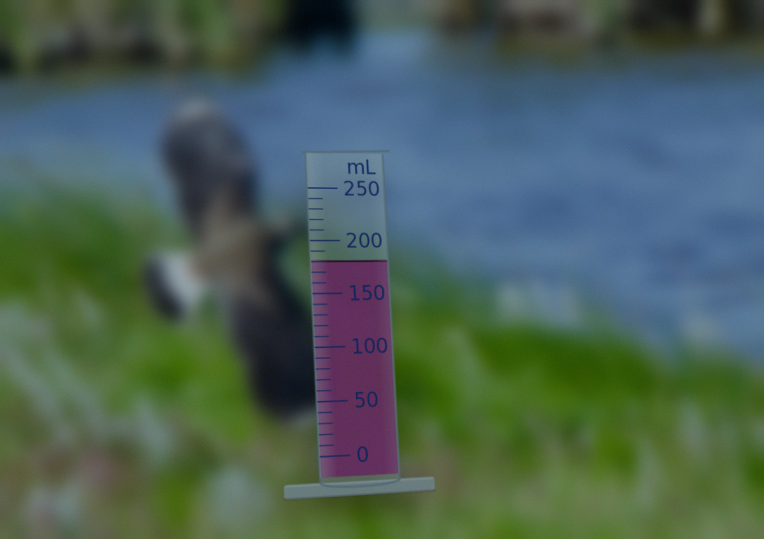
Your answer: 180 (mL)
